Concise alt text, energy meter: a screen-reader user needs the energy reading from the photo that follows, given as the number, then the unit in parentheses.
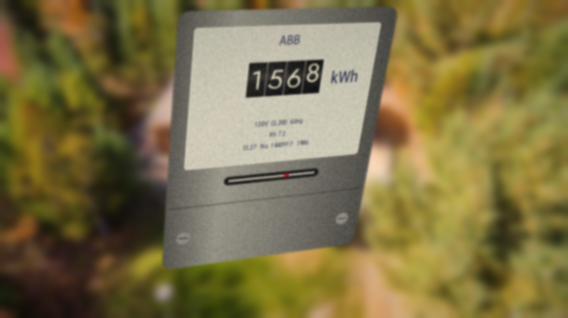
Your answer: 1568 (kWh)
